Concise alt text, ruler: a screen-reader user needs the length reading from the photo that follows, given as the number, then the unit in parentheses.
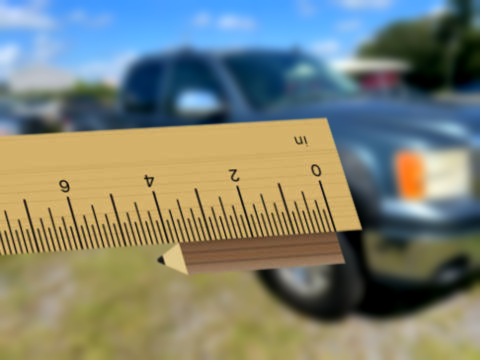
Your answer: 4.375 (in)
